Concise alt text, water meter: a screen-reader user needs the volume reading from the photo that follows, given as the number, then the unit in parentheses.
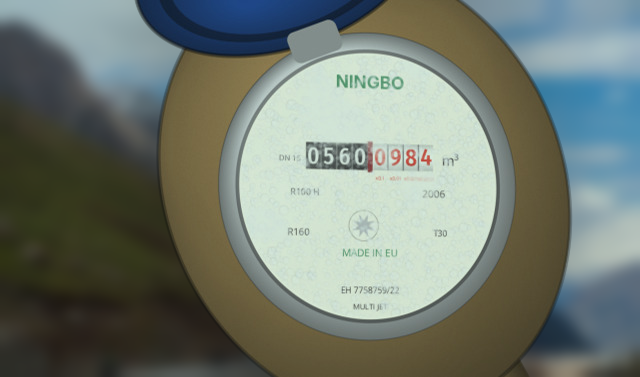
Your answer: 560.0984 (m³)
